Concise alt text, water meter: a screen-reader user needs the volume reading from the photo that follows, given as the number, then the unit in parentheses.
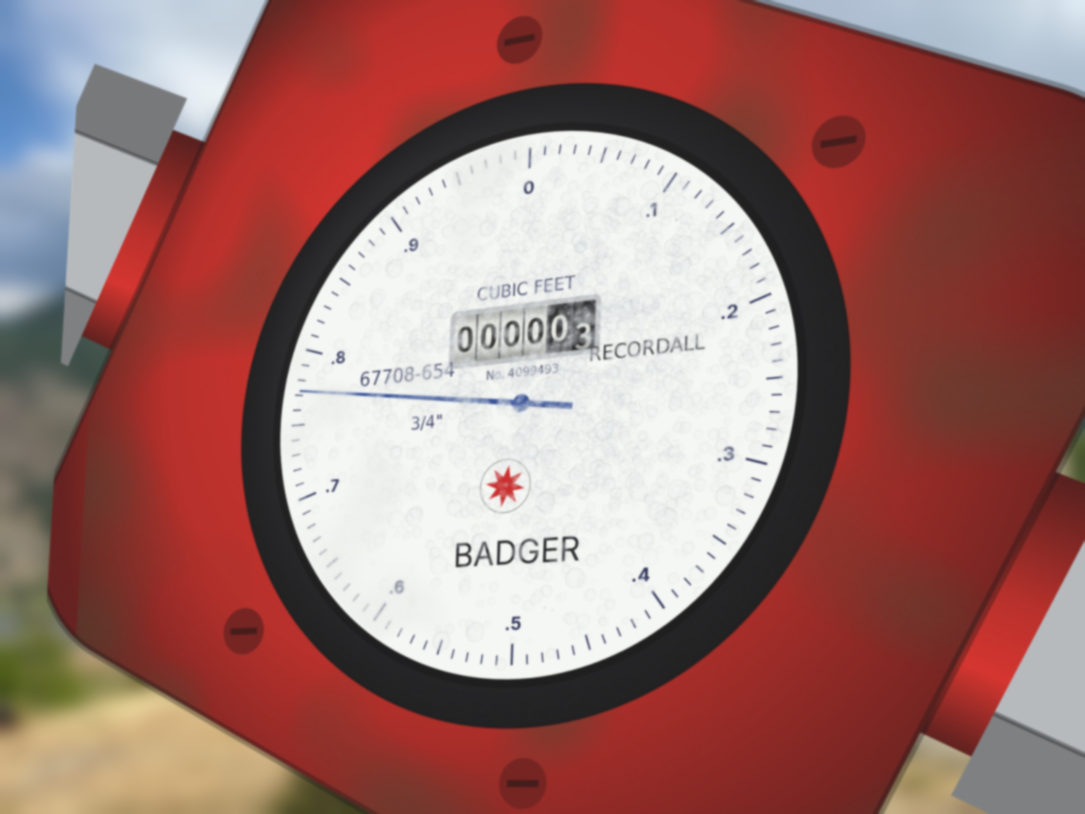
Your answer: 2.77 (ft³)
